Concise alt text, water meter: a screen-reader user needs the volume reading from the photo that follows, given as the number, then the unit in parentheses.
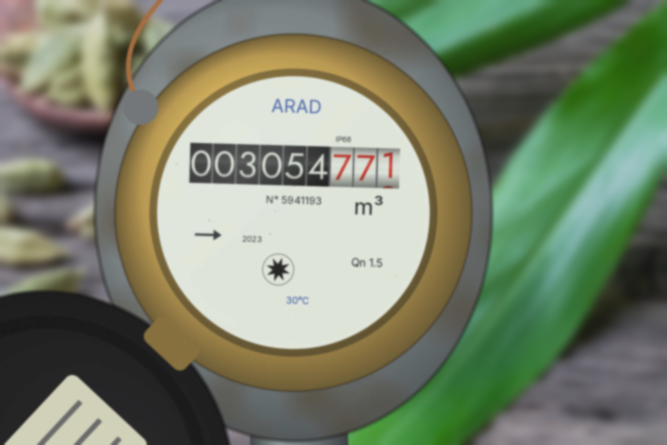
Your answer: 3054.771 (m³)
